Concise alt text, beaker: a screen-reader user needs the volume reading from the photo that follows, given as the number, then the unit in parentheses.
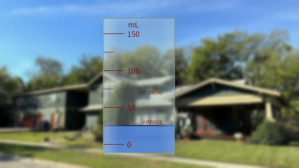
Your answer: 25 (mL)
